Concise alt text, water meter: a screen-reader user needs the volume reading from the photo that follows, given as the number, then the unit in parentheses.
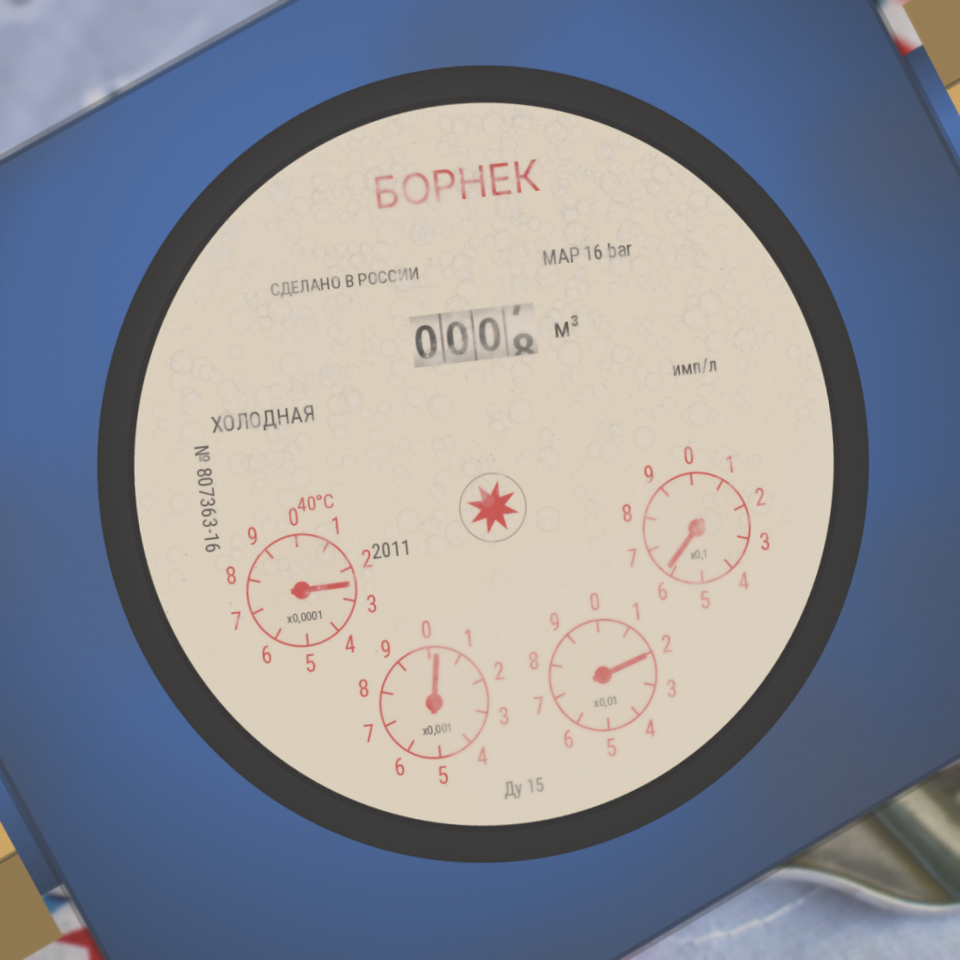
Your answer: 7.6202 (m³)
